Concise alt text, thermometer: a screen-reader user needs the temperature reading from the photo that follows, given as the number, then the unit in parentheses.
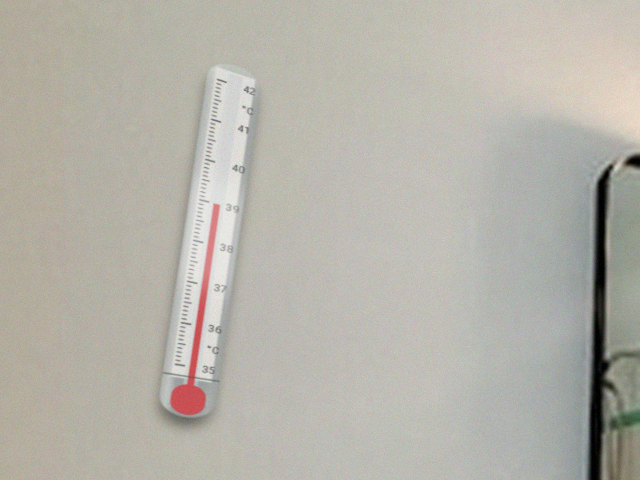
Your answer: 39 (°C)
